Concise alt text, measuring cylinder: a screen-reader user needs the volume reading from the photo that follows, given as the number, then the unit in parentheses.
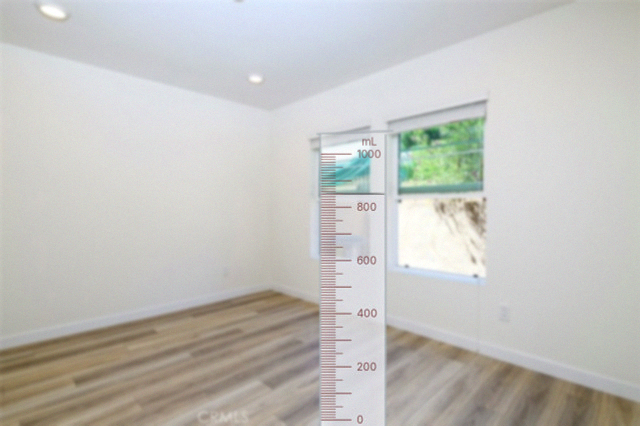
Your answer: 850 (mL)
